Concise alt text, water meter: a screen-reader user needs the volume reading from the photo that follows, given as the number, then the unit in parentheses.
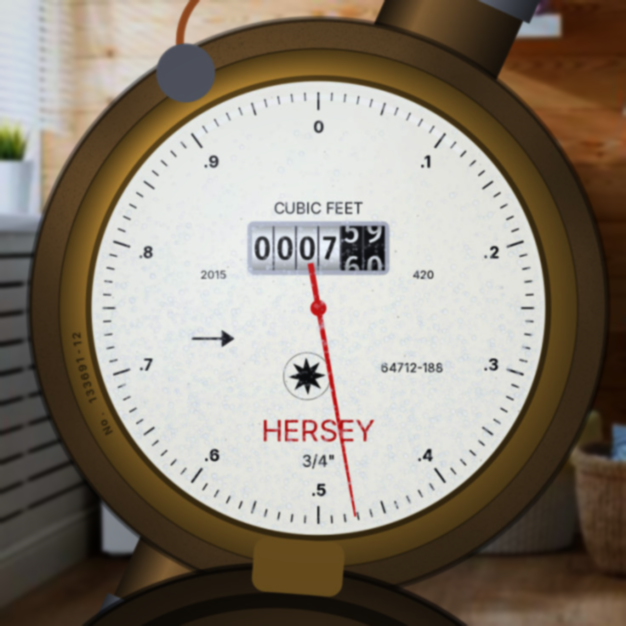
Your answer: 759.47 (ft³)
